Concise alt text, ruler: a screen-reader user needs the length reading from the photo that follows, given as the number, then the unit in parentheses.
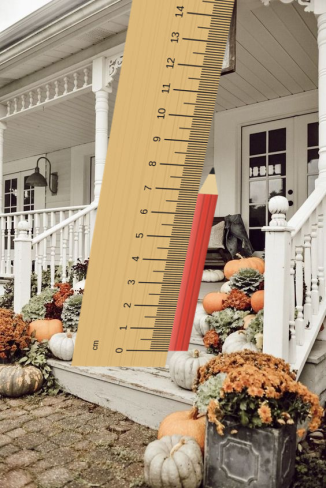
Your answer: 8 (cm)
